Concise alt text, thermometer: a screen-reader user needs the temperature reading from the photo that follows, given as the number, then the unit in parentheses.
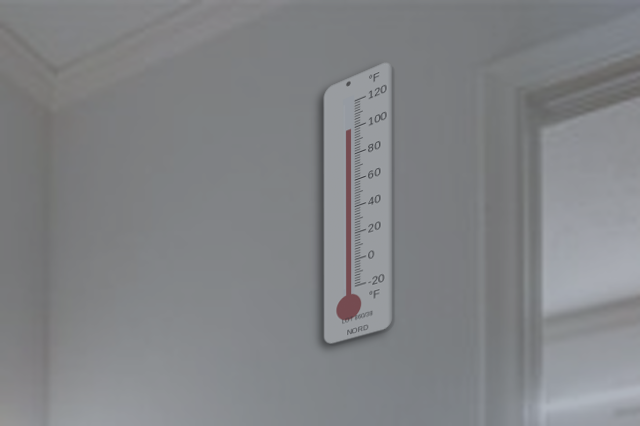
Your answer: 100 (°F)
